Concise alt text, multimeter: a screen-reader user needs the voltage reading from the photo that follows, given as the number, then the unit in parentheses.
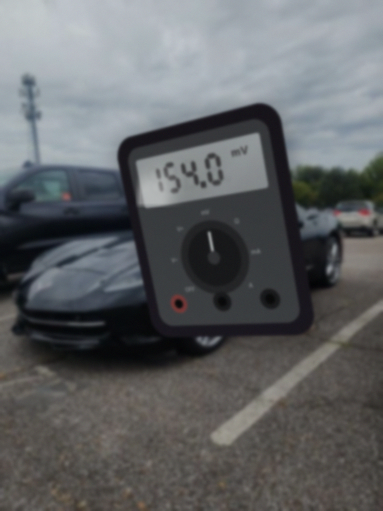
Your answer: 154.0 (mV)
